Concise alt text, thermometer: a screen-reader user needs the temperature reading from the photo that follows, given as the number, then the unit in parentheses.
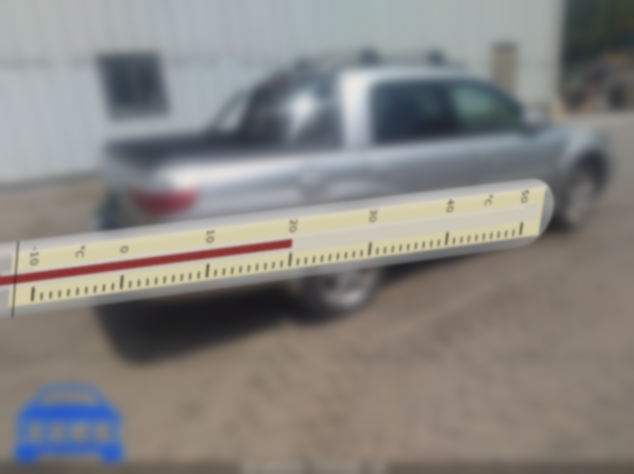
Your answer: 20 (°C)
